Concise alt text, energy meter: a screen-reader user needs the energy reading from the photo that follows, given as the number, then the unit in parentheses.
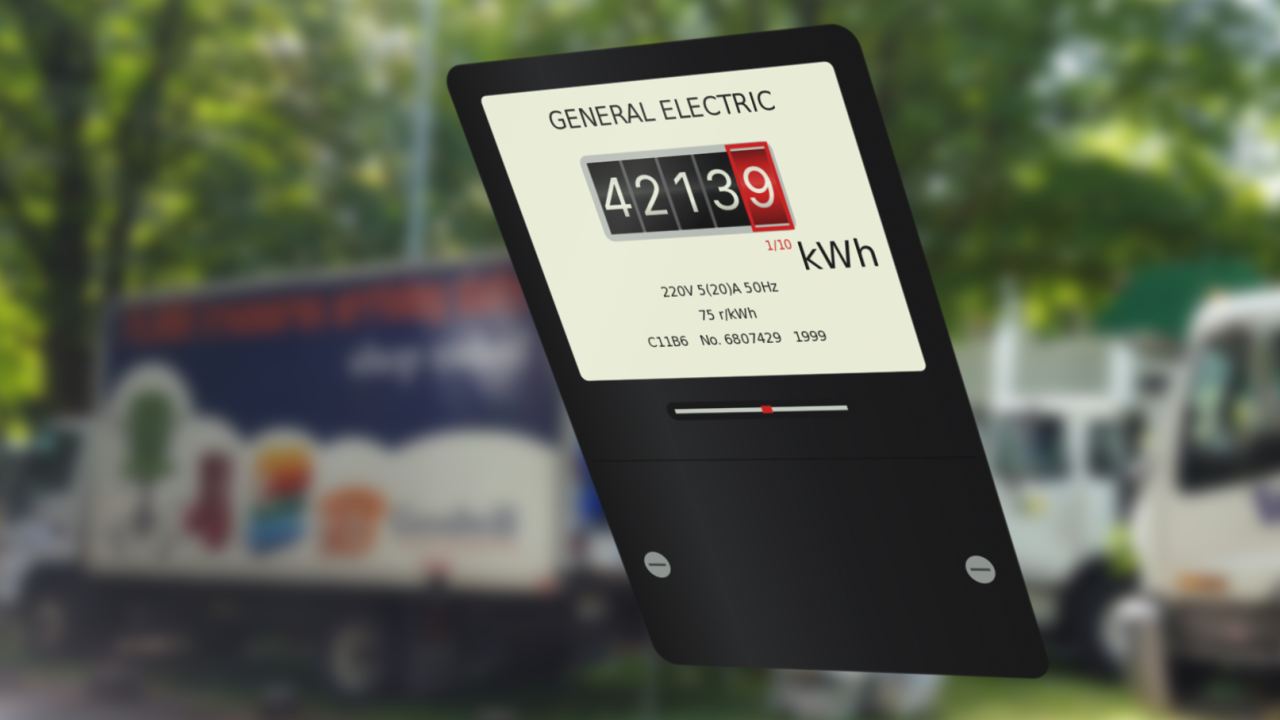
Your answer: 4213.9 (kWh)
